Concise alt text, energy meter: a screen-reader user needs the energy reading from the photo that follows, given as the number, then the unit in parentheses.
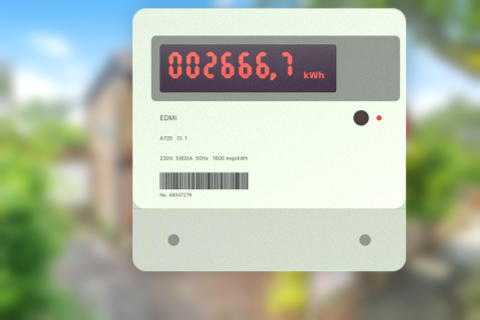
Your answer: 2666.7 (kWh)
